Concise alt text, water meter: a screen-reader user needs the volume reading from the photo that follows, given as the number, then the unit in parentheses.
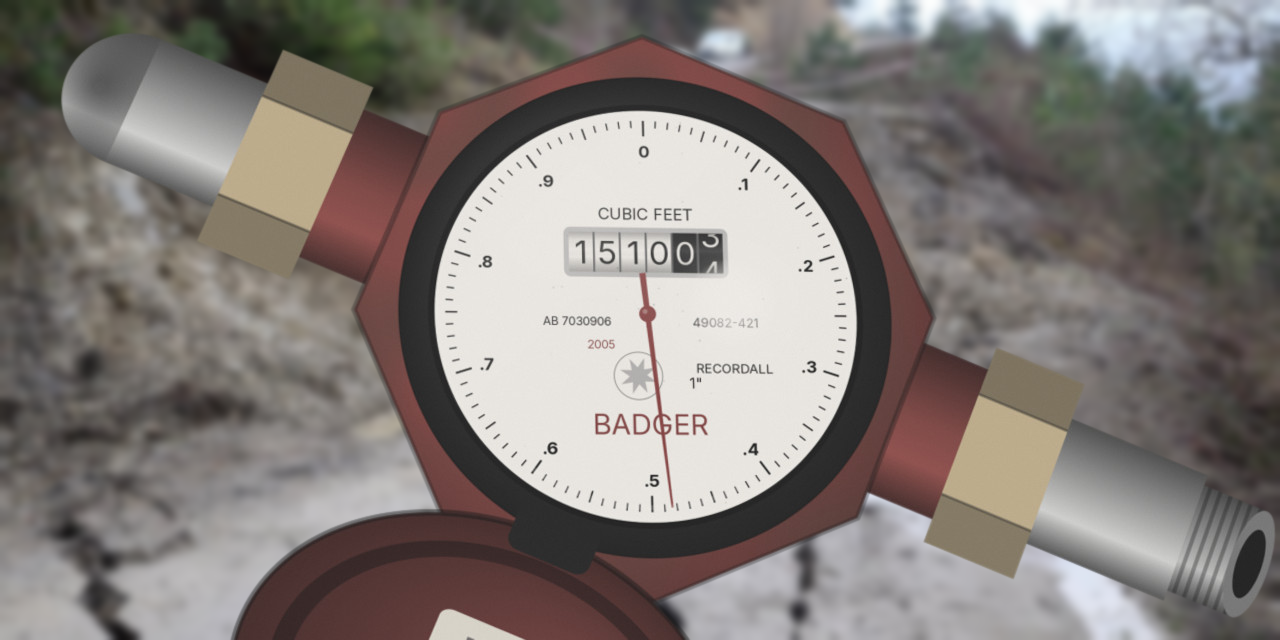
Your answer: 151003.48 (ft³)
